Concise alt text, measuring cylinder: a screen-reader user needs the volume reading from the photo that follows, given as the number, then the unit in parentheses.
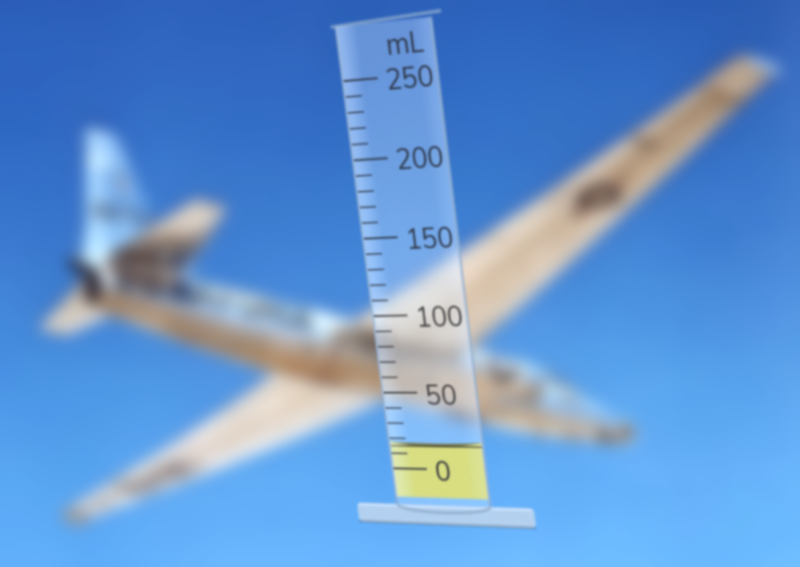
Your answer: 15 (mL)
